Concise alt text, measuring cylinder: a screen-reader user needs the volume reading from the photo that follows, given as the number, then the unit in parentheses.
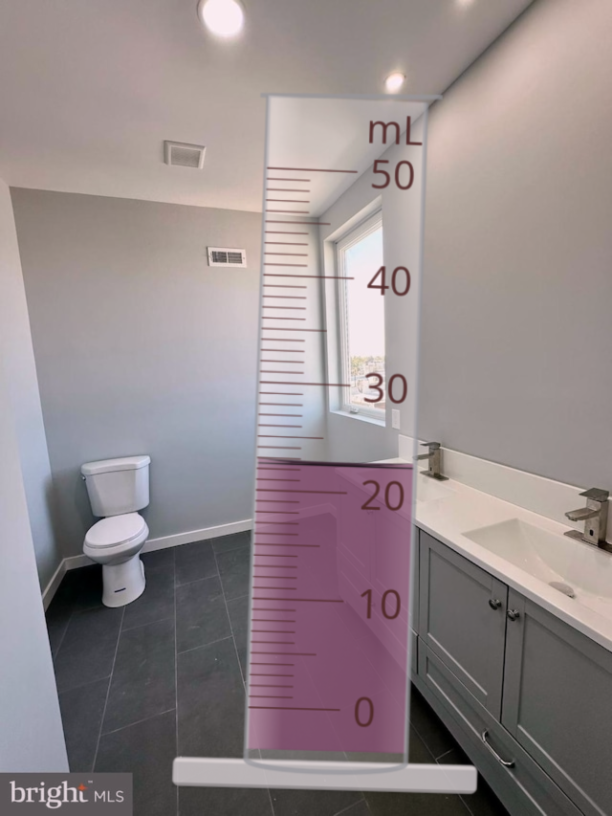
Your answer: 22.5 (mL)
